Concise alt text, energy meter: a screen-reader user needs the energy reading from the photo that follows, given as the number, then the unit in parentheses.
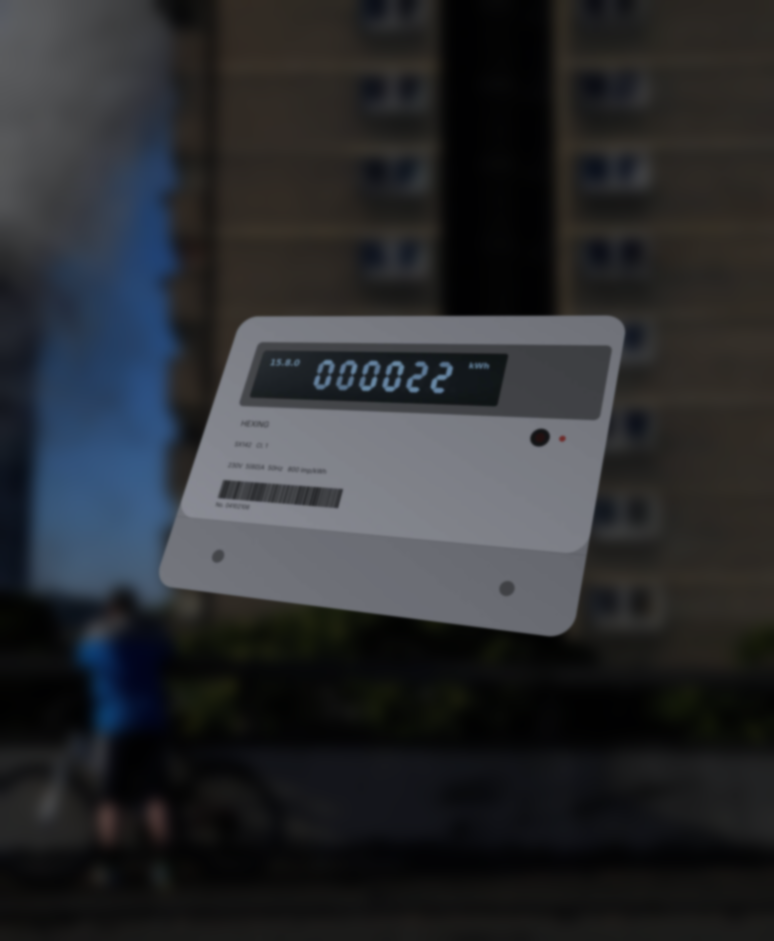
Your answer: 22 (kWh)
